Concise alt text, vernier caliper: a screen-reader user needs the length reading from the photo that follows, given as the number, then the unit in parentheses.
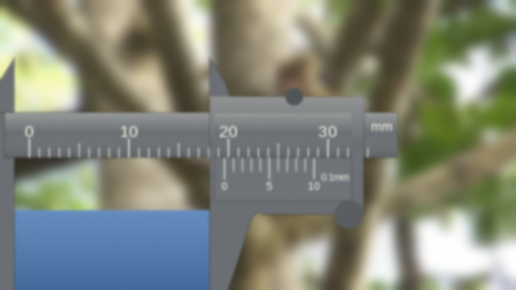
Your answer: 19.6 (mm)
